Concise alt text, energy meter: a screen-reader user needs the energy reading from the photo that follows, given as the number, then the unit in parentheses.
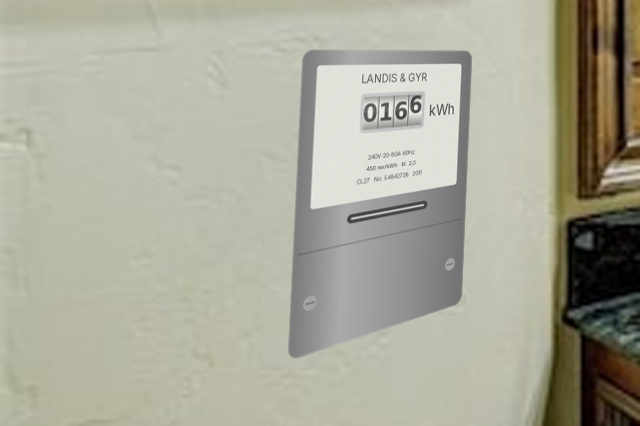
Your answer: 166 (kWh)
